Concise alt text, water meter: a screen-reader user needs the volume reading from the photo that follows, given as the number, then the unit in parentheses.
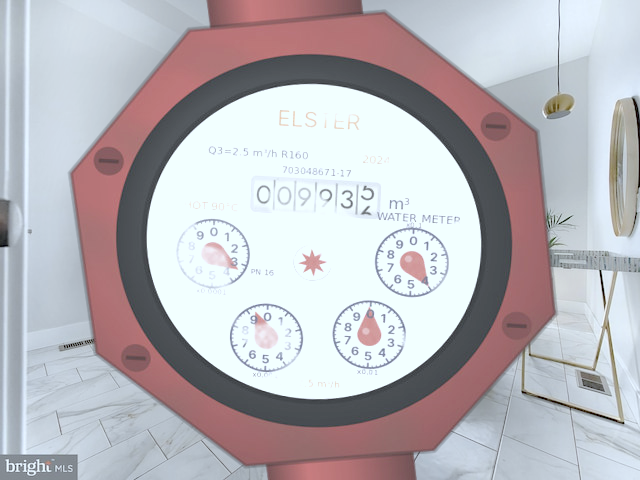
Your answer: 9935.3993 (m³)
